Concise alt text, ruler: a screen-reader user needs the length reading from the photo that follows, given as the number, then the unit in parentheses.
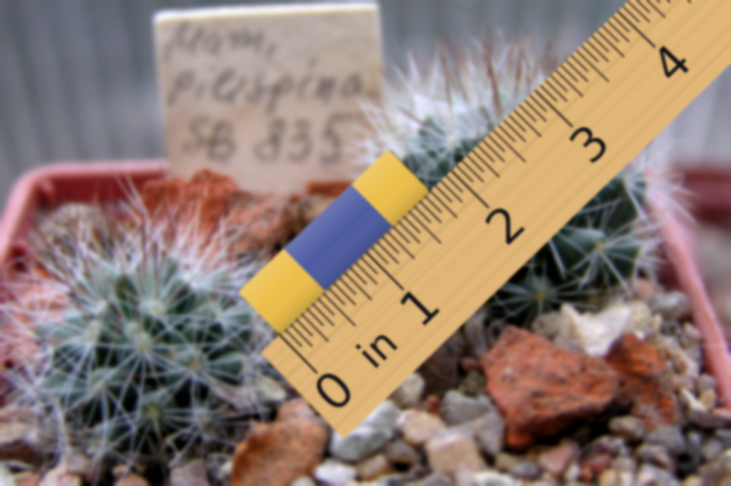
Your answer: 1.75 (in)
